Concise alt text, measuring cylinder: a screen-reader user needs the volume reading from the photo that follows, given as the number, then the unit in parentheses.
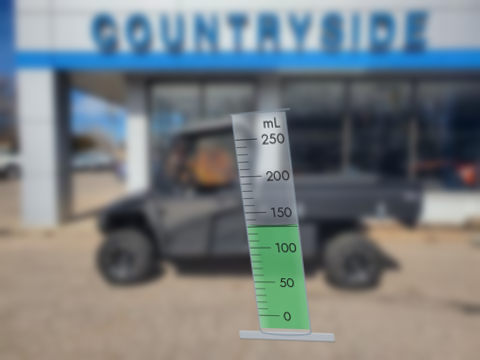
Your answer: 130 (mL)
